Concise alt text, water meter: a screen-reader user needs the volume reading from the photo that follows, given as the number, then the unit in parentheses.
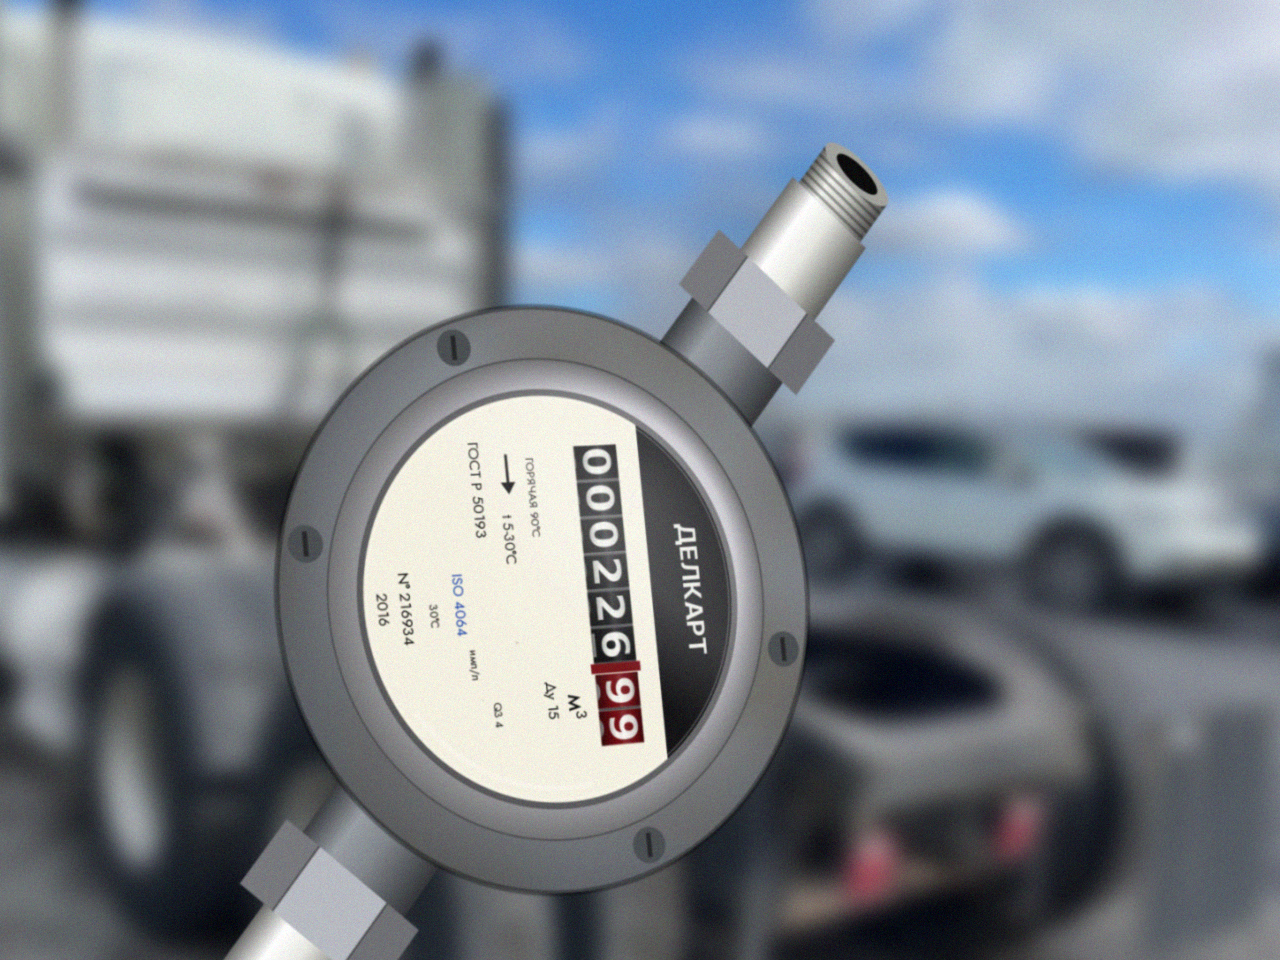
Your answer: 226.99 (m³)
